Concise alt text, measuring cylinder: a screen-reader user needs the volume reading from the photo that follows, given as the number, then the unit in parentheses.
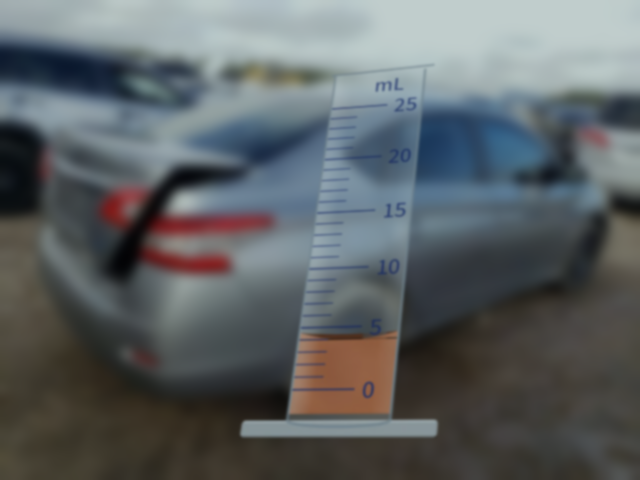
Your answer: 4 (mL)
